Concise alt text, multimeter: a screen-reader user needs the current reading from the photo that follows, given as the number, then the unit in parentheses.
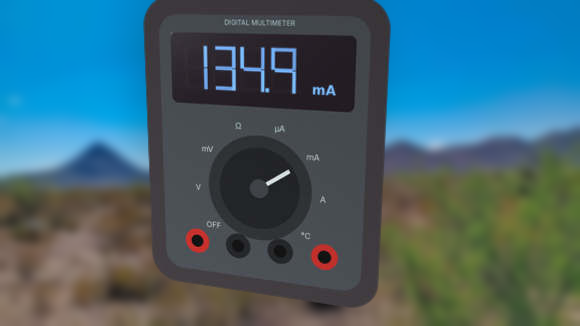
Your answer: 134.9 (mA)
